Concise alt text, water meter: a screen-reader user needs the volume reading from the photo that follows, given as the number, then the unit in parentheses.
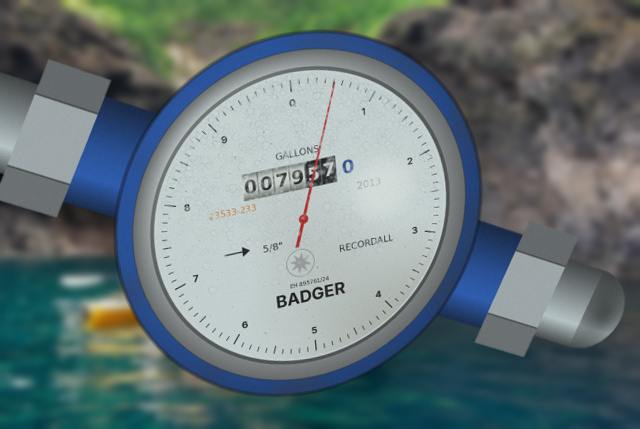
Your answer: 79570.5 (gal)
